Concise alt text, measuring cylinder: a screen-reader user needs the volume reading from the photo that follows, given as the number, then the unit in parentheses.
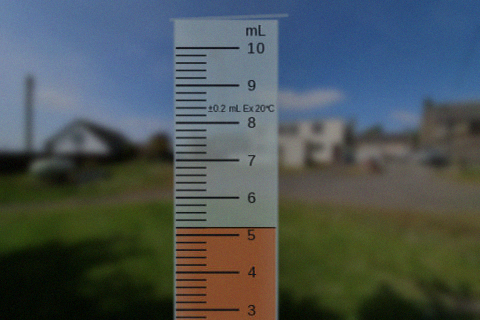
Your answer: 5.2 (mL)
